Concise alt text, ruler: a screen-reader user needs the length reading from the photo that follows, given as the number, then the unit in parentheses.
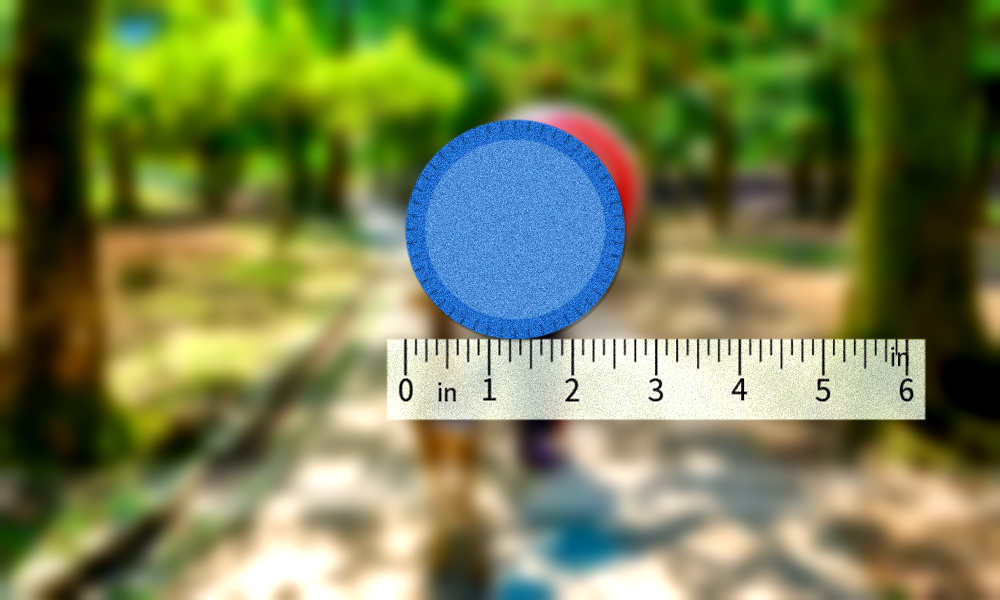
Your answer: 2.625 (in)
